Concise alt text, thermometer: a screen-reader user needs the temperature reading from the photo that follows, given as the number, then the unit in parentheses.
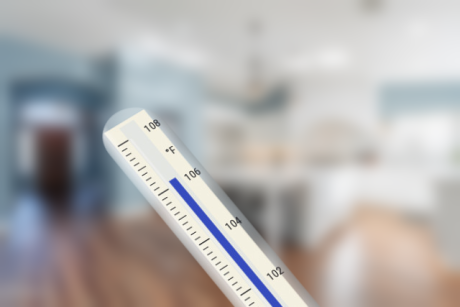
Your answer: 106.2 (°F)
